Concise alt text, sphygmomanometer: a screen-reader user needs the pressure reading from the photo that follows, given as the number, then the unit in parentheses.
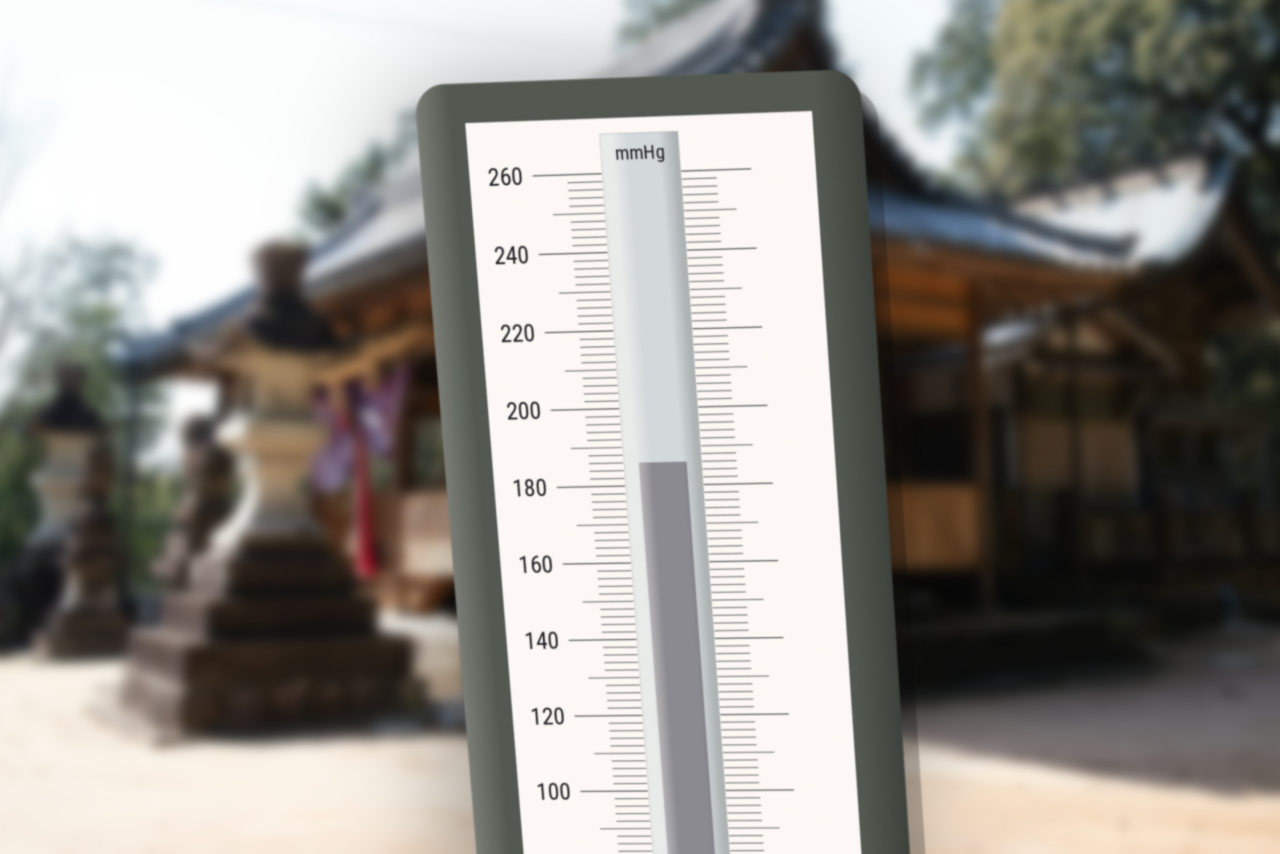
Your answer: 186 (mmHg)
